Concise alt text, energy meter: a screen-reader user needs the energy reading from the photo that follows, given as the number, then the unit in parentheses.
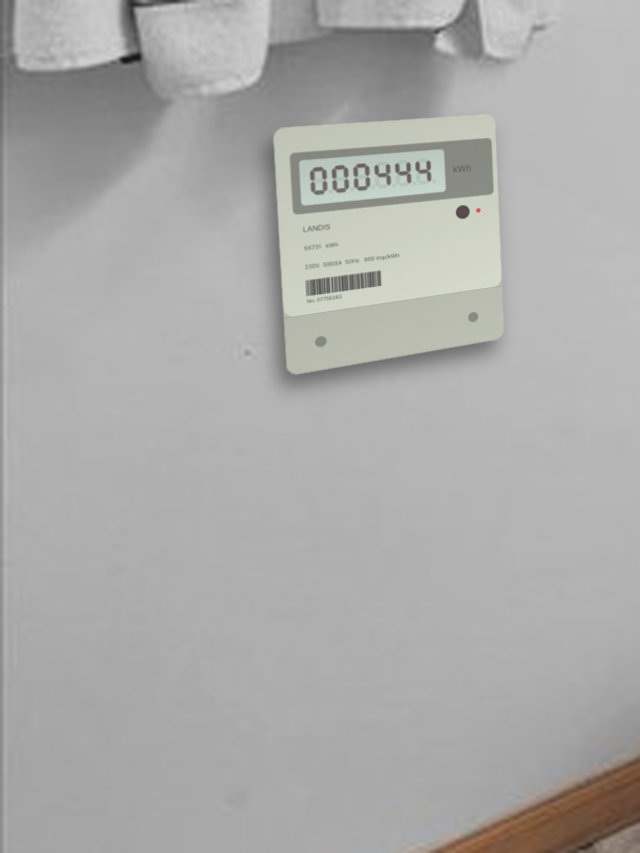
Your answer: 444 (kWh)
